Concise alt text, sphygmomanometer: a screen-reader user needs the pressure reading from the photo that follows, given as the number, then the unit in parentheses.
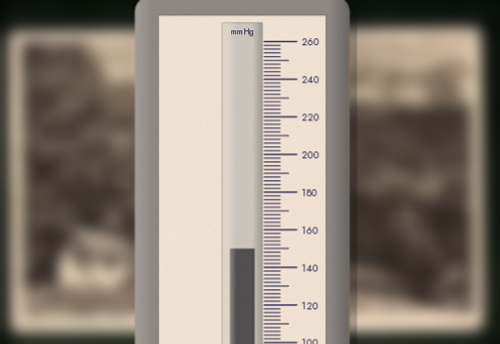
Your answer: 150 (mmHg)
